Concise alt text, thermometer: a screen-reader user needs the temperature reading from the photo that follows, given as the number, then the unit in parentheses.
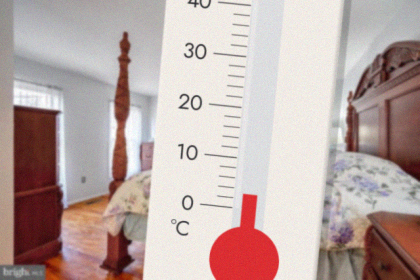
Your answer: 3 (°C)
